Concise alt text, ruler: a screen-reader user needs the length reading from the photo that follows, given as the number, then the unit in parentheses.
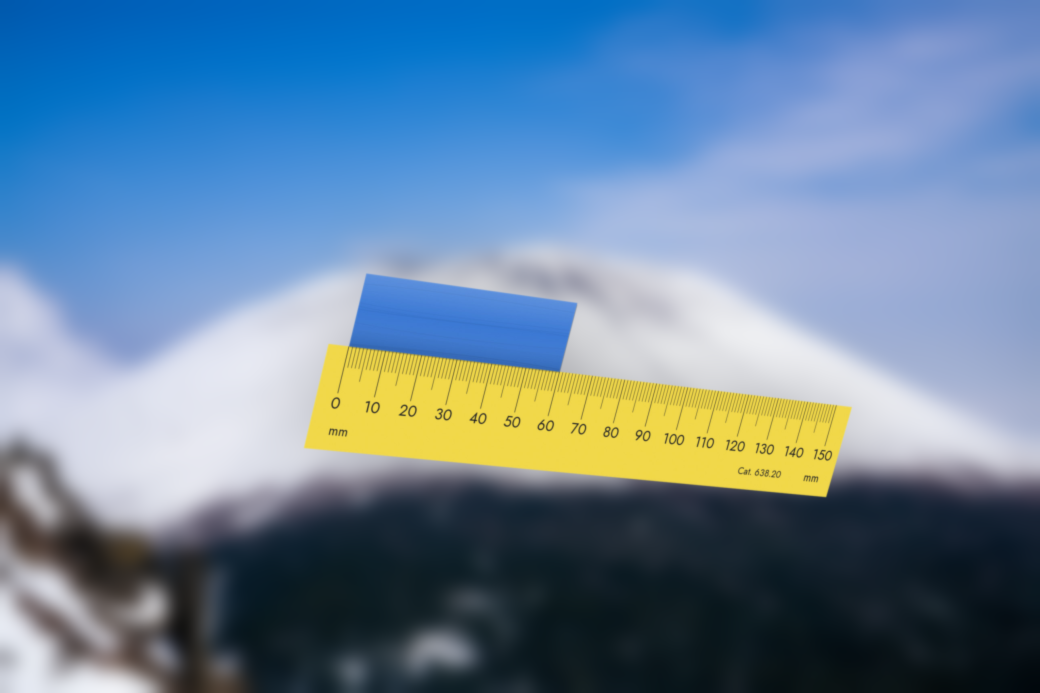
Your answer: 60 (mm)
